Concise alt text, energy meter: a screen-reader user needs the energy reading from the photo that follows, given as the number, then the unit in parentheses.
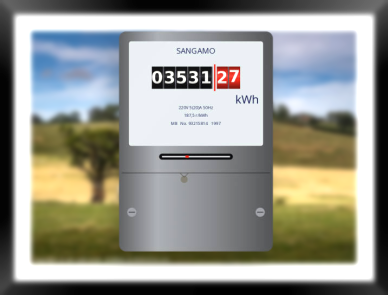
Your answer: 3531.27 (kWh)
